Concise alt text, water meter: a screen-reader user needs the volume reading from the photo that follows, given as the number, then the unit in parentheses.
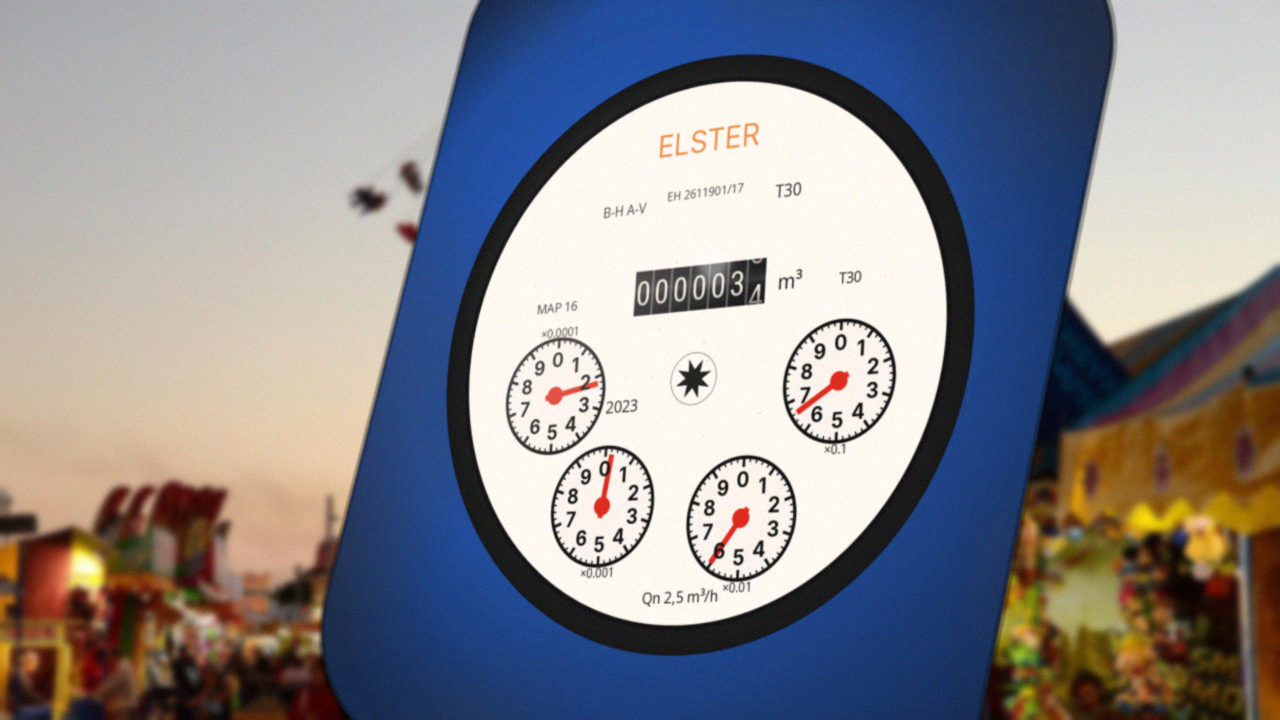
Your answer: 33.6602 (m³)
